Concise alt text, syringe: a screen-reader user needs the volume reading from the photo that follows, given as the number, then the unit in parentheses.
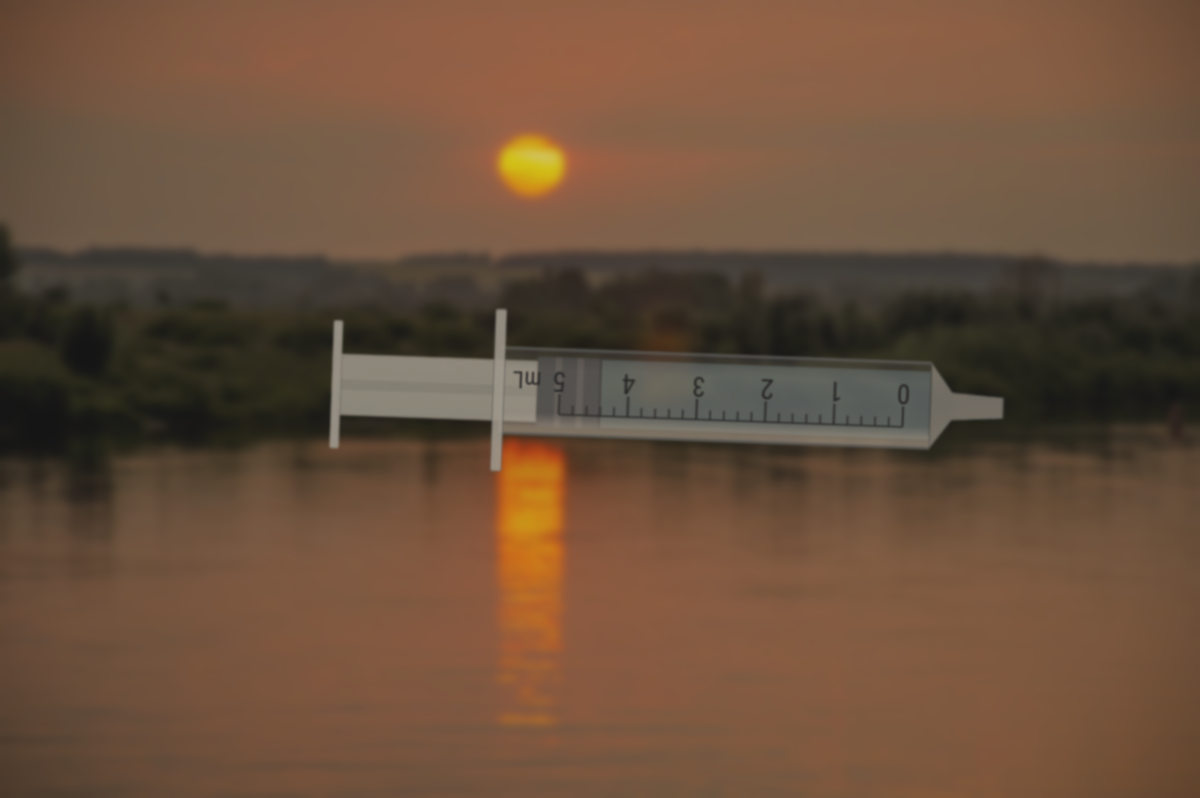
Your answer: 4.4 (mL)
